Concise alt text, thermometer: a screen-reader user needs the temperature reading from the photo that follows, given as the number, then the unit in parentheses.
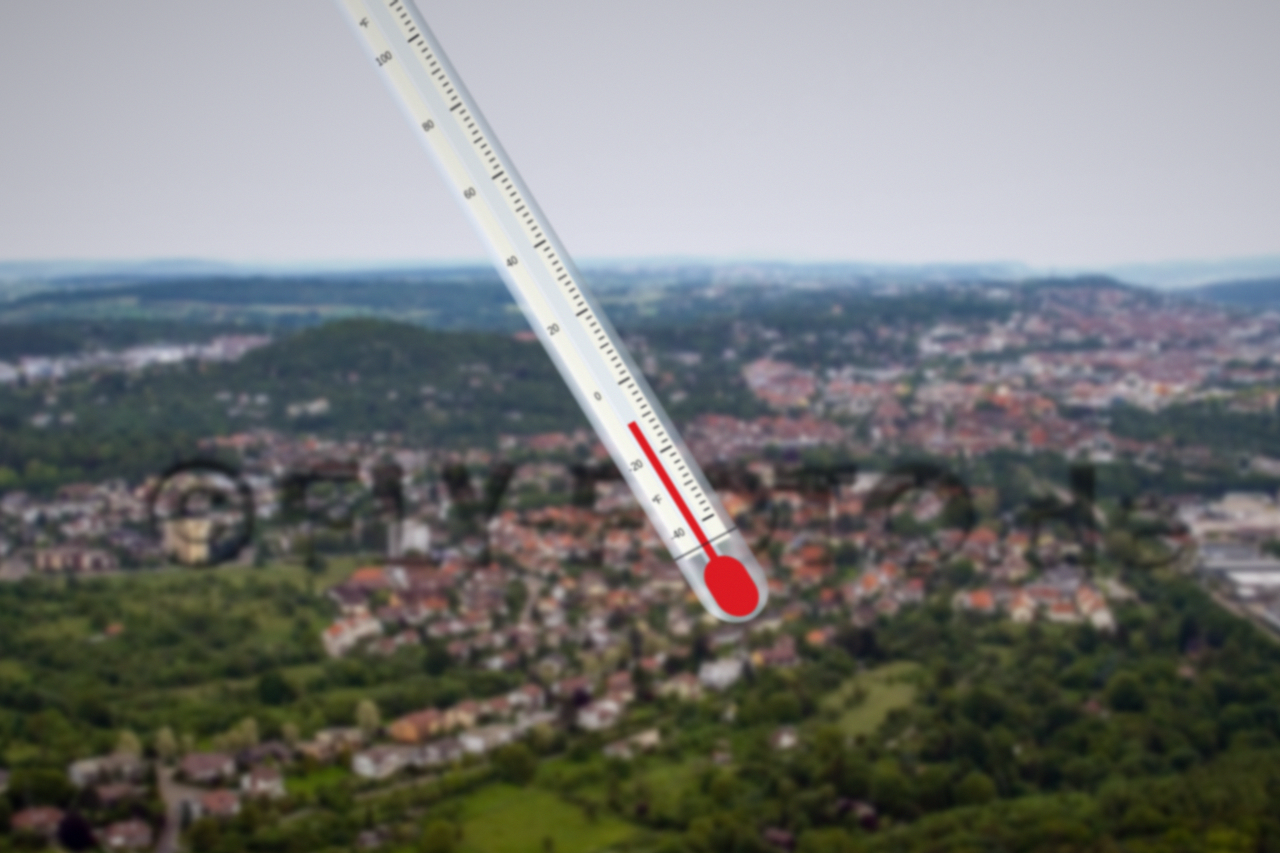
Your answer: -10 (°F)
